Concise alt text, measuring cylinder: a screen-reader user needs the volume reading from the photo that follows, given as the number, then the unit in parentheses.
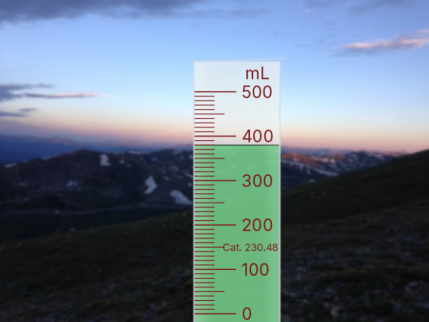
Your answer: 380 (mL)
